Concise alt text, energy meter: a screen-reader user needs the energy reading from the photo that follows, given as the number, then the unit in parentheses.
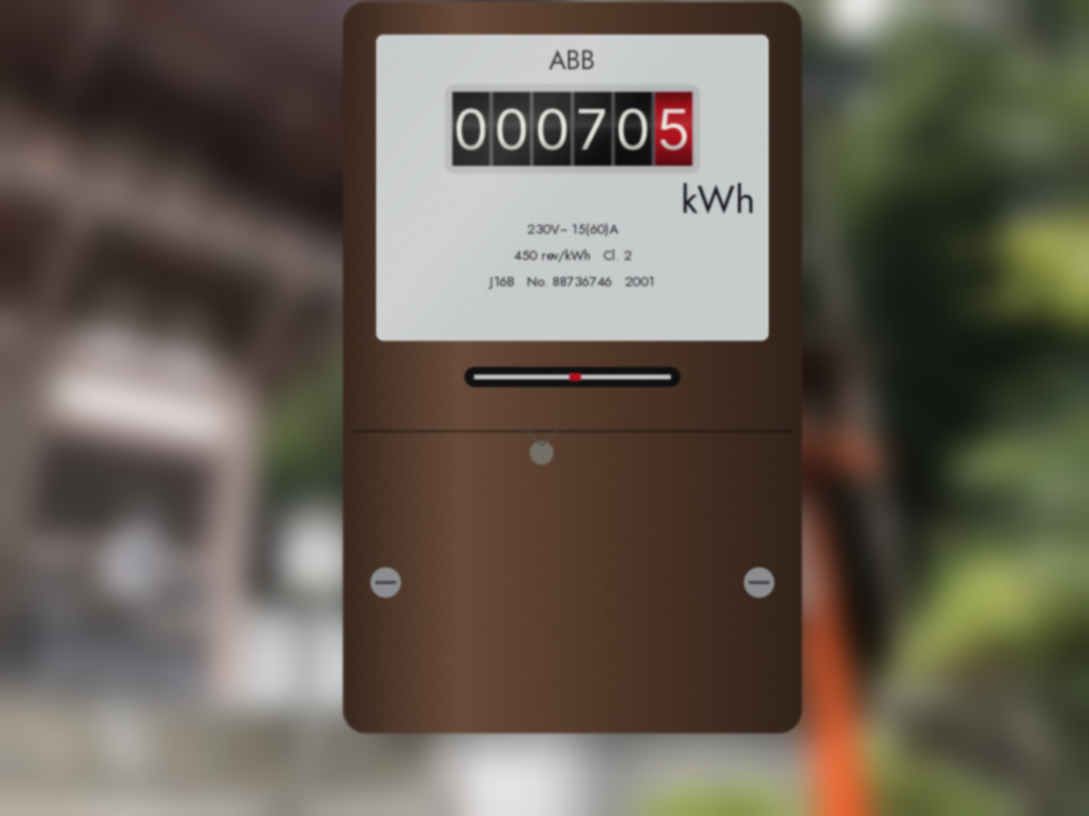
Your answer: 70.5 (kWh)
